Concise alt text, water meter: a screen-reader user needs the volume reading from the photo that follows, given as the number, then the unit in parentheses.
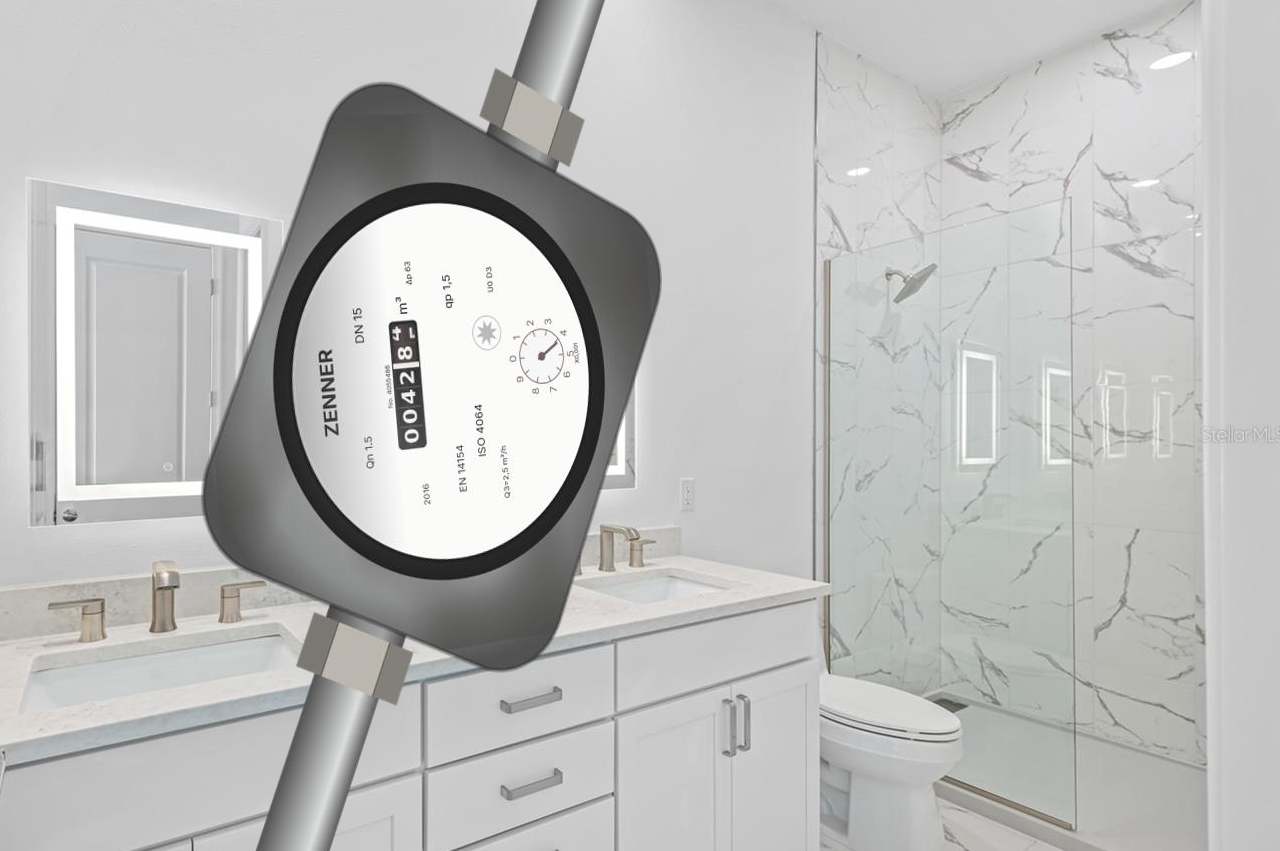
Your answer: 42.844 (m³)
